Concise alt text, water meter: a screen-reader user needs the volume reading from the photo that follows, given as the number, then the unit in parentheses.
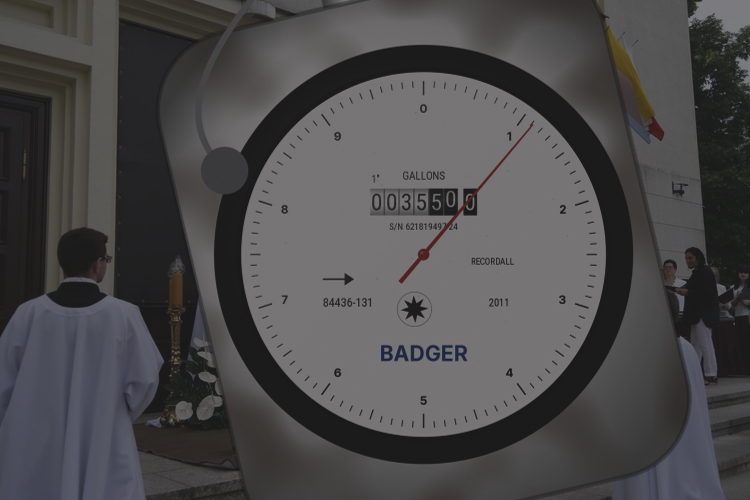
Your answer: 35501.1 (gal)
